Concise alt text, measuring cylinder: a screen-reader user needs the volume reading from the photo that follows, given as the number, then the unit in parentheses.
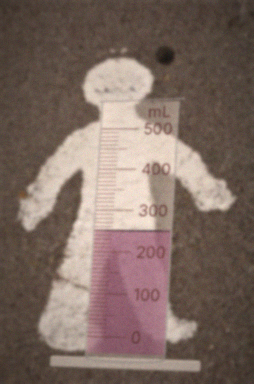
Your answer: 250 (mL)
